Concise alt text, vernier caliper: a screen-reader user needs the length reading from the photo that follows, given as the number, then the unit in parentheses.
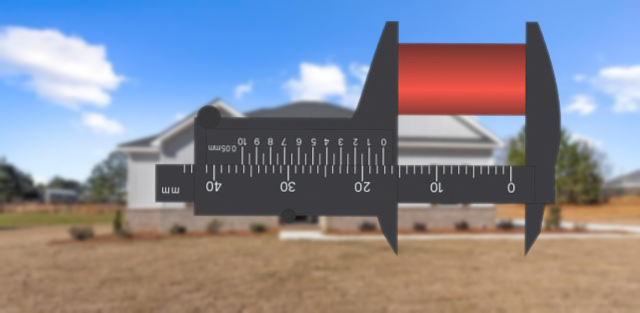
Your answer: 17.2 (mm)
